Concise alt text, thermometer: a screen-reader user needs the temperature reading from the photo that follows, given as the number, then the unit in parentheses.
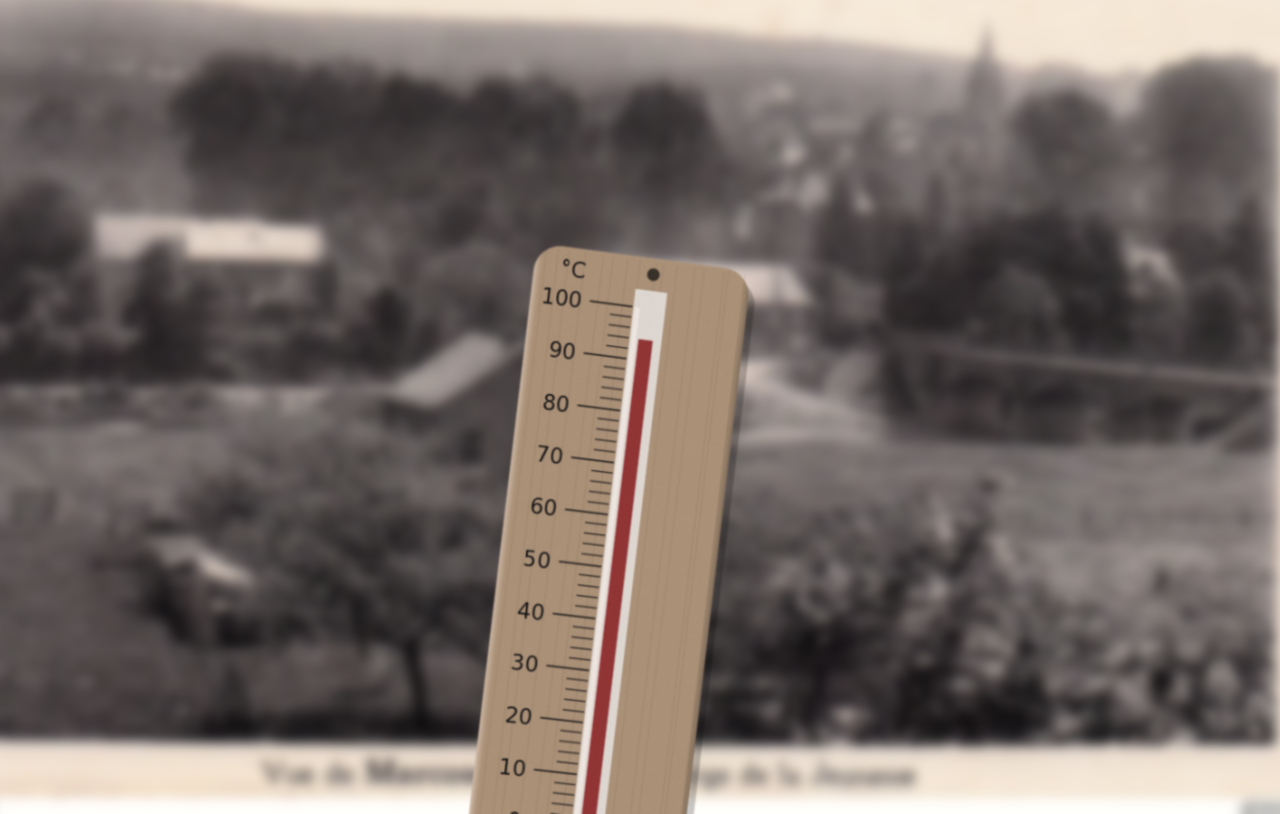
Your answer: 94 (°C)
